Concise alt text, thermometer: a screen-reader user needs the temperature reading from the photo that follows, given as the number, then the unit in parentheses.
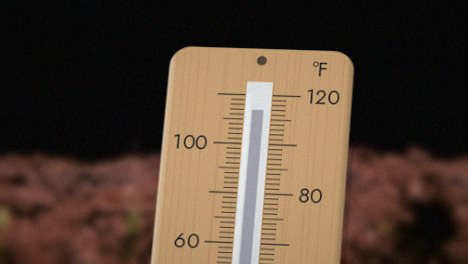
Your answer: 114 (°F)
